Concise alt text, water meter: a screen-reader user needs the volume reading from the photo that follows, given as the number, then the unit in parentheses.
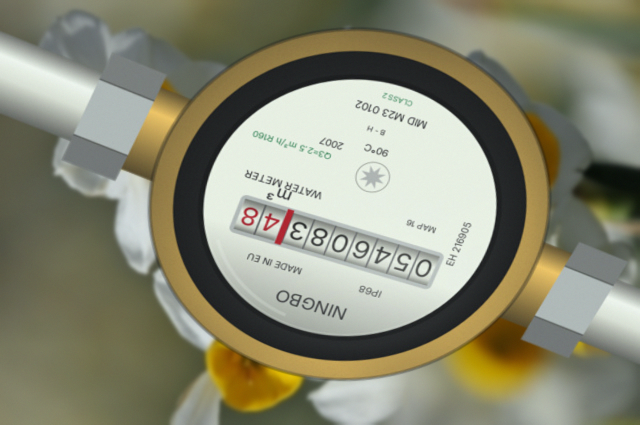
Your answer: 546083.48 (m³)
